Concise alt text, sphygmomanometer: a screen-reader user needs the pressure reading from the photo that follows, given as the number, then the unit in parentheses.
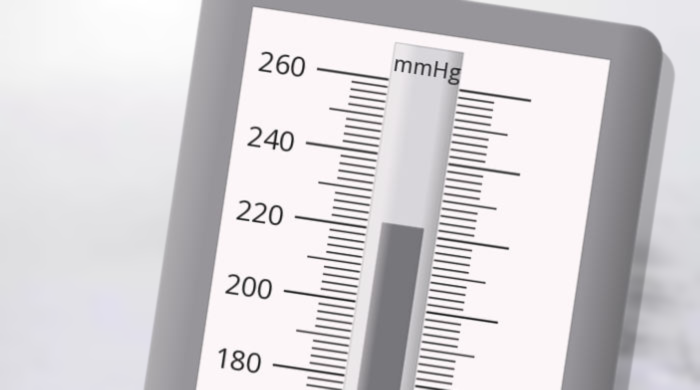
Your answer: 222 (mmHg)
